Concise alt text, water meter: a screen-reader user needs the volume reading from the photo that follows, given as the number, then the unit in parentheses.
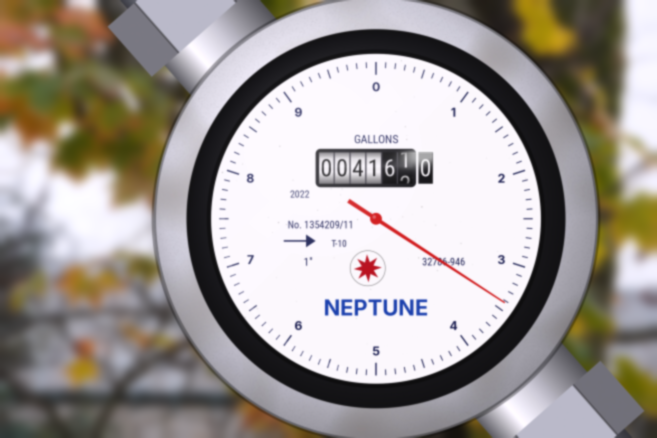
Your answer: 41613.4 (gal)
